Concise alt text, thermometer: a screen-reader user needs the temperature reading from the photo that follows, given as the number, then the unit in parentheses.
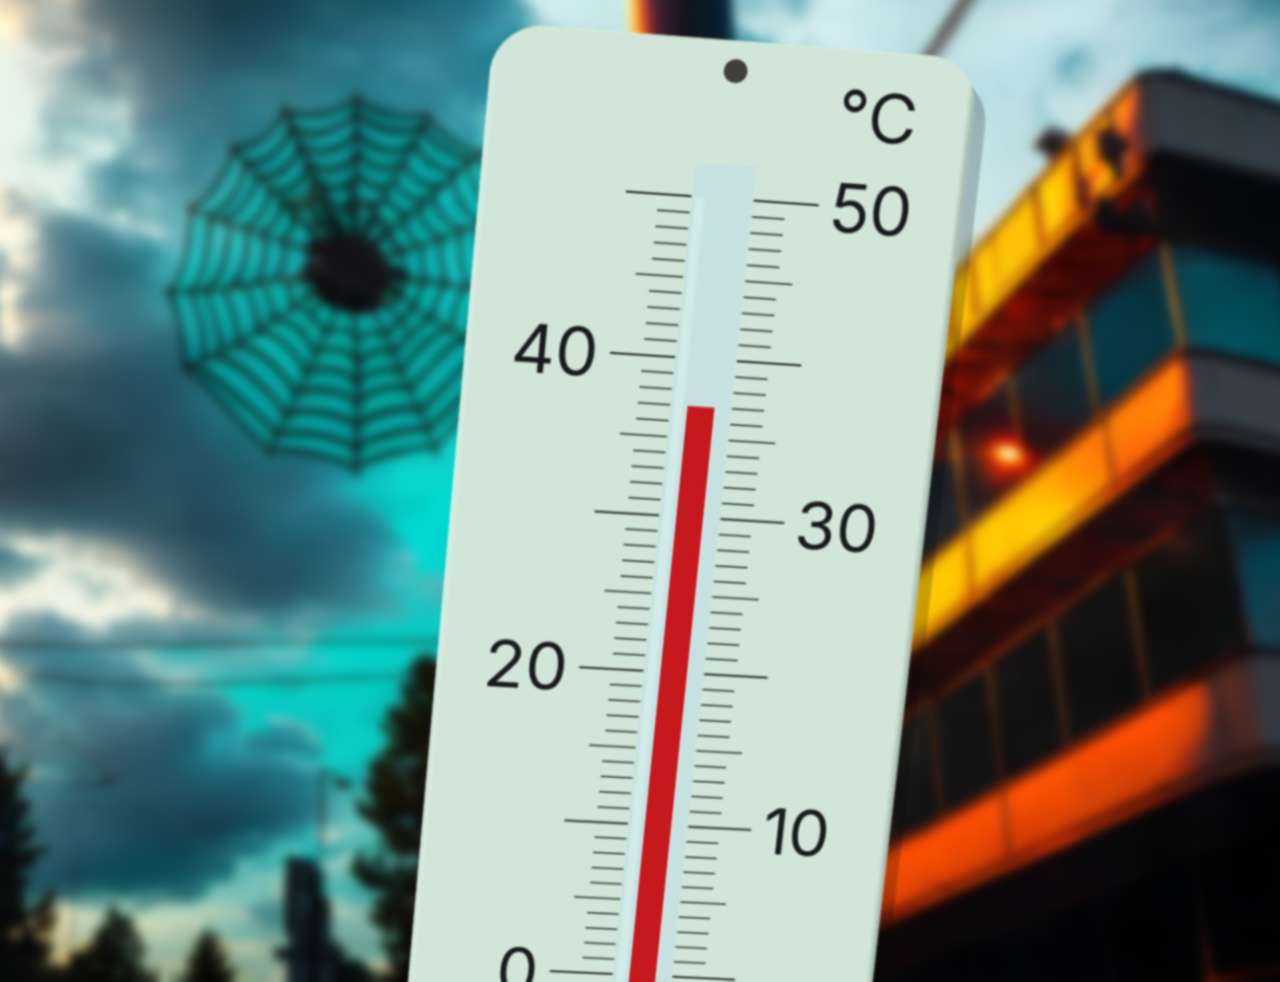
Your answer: 37 (°C)
